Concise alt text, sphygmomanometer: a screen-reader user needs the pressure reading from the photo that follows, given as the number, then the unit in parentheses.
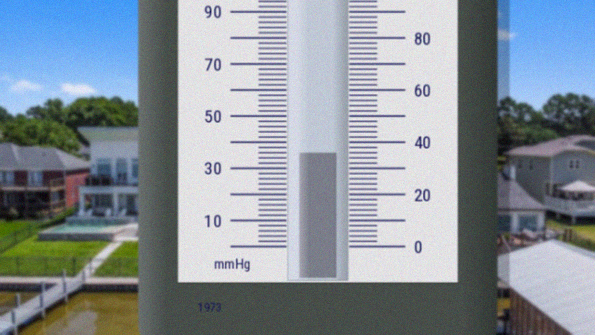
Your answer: 36 (mmHg)
